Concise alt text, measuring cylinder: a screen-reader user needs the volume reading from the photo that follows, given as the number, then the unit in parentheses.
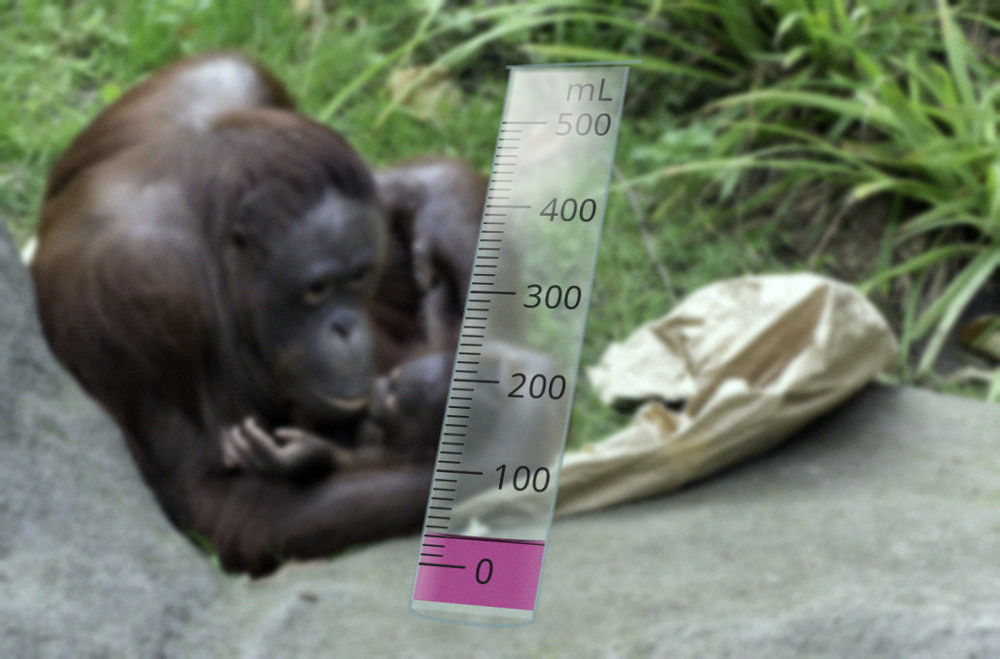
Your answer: 30 (mL)
